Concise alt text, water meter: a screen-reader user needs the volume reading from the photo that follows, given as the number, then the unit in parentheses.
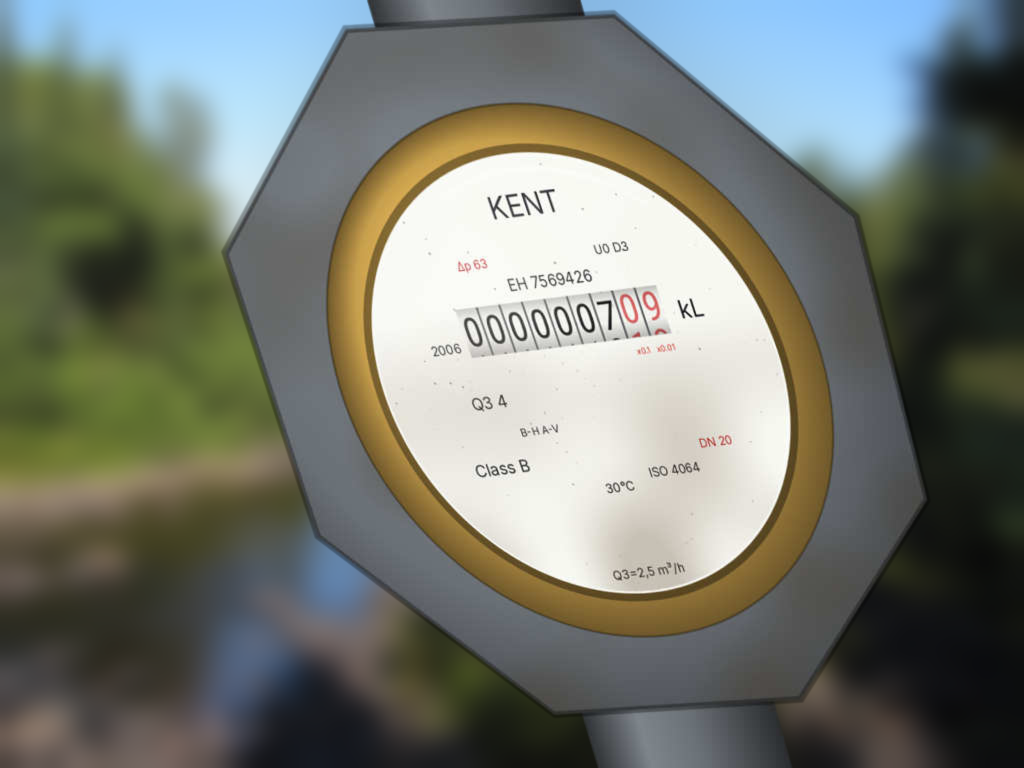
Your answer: 7.09 (kL)
